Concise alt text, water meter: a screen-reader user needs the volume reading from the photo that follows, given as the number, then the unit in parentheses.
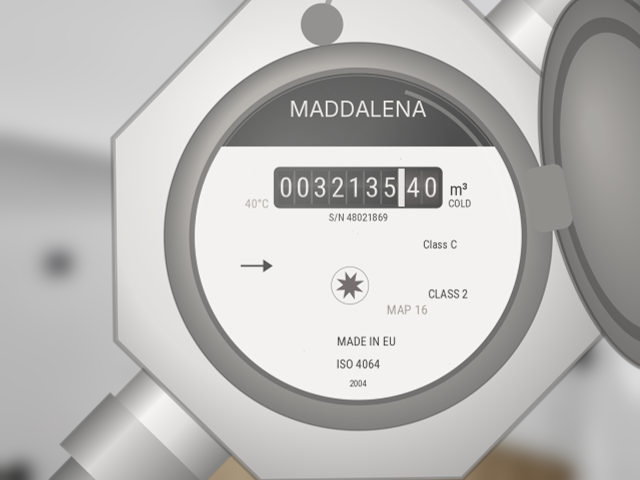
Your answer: 32135.40 (m³)
